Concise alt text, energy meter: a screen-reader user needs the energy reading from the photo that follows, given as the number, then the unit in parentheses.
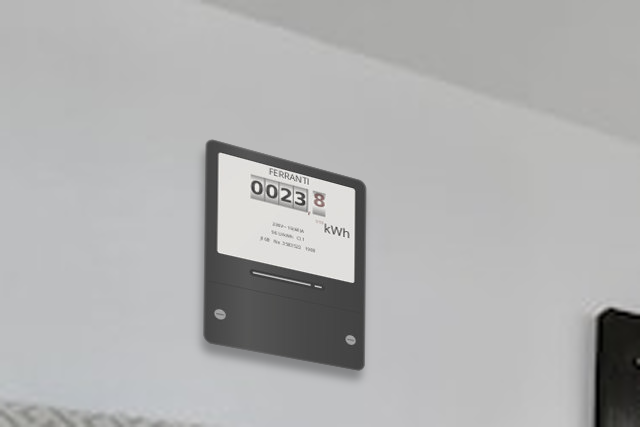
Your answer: 23.8 (kWh)
